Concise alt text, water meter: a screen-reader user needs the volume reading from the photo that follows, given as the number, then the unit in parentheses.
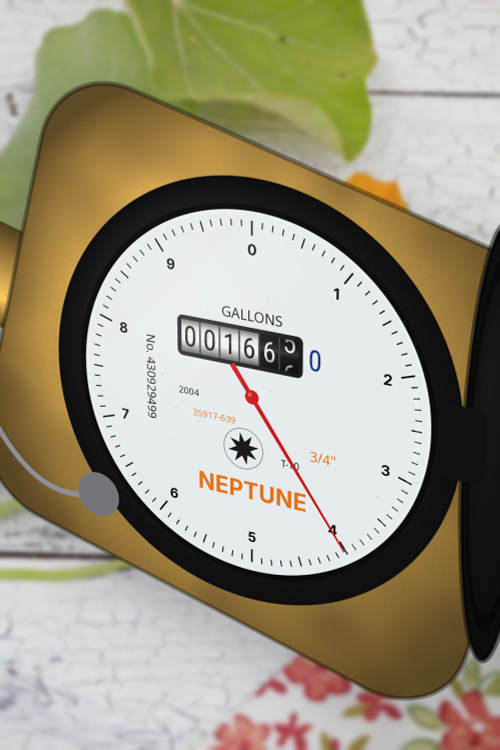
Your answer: 16654.0 (gal)
